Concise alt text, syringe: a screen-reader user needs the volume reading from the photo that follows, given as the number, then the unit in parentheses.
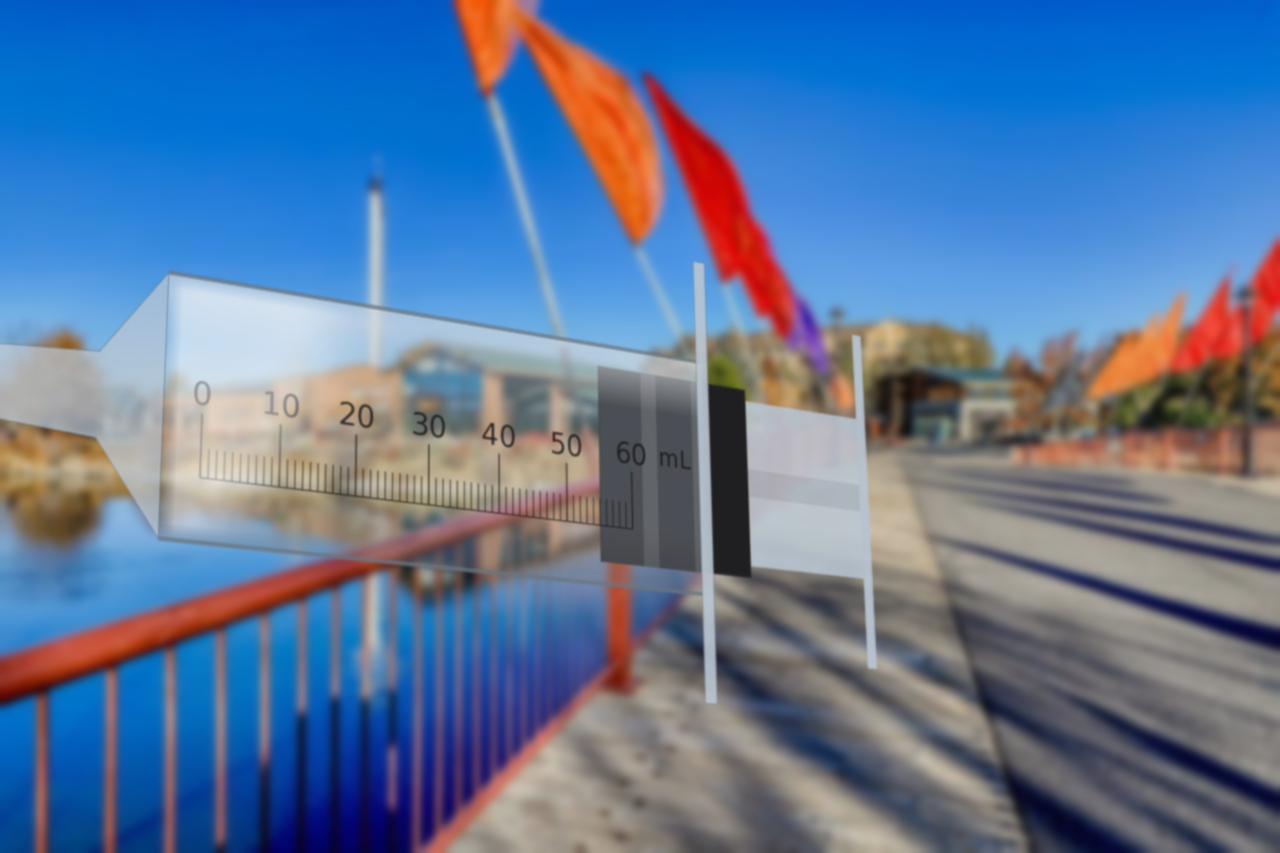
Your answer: 55 (mL)
